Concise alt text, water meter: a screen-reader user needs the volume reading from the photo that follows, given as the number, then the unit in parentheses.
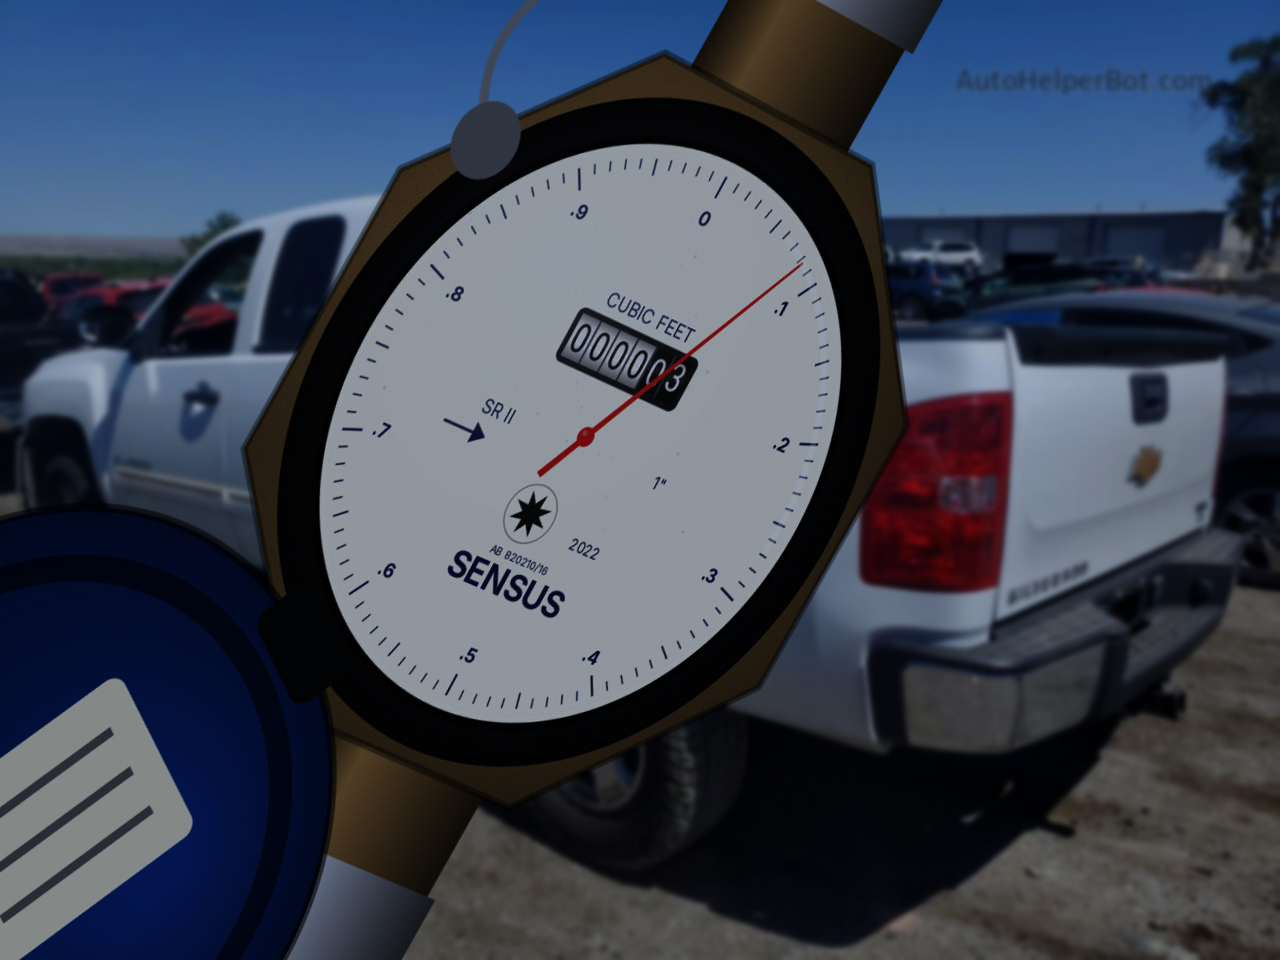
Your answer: 3.08 (ft³)
